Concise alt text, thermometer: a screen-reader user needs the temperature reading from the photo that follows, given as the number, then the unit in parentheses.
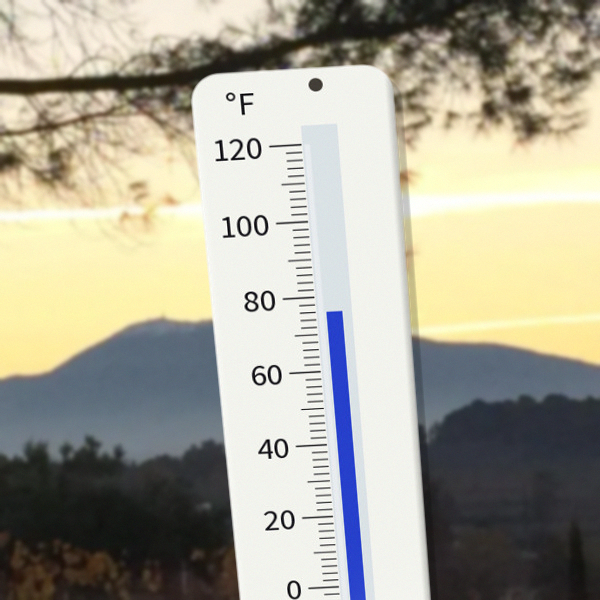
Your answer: 76 (°F)
